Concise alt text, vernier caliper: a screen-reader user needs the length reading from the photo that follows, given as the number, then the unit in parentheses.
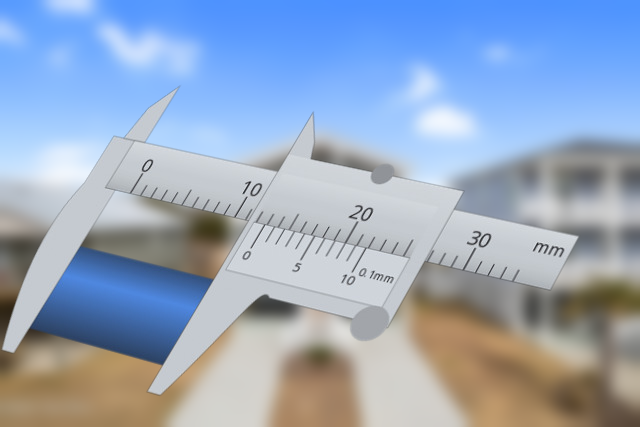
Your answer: 12.8 (mm)
